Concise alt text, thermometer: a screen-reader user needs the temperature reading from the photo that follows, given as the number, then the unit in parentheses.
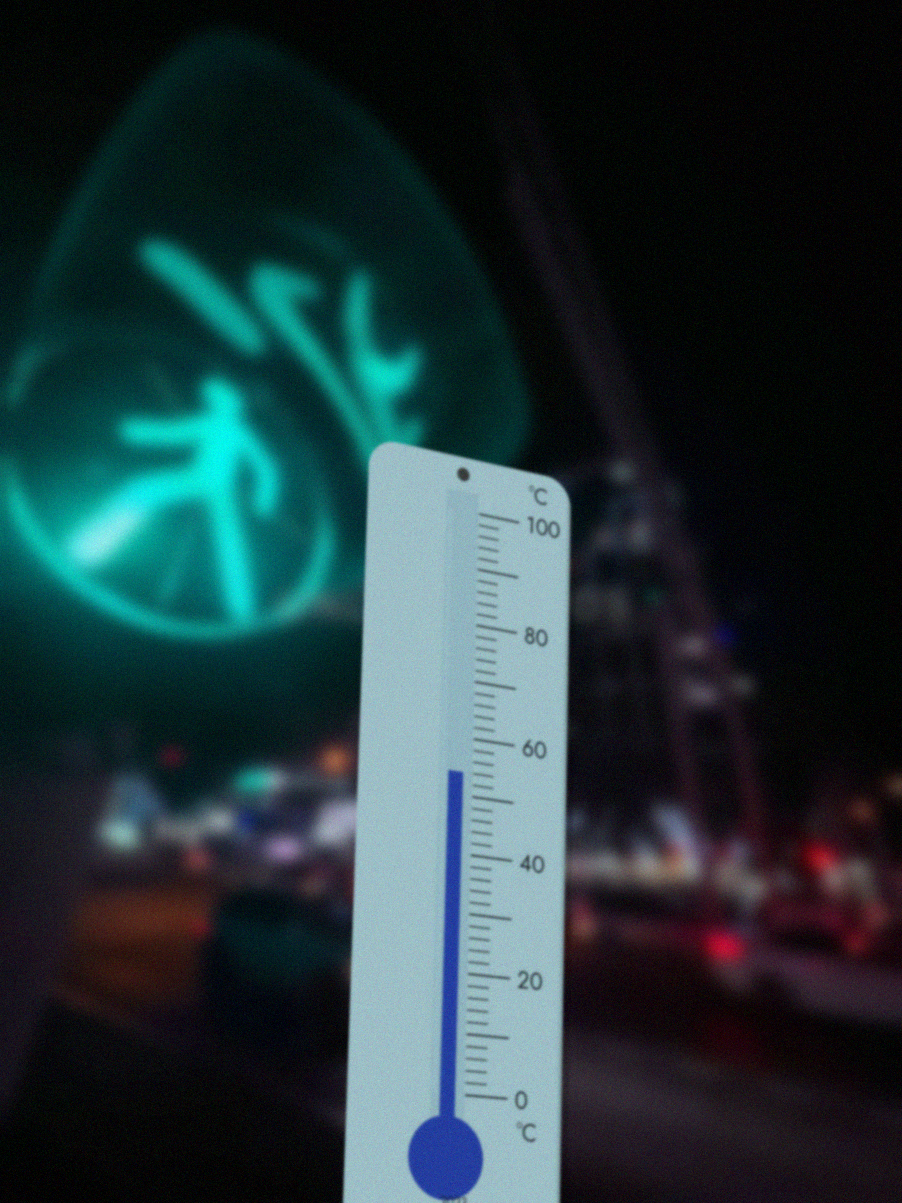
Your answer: 54 (°C)
